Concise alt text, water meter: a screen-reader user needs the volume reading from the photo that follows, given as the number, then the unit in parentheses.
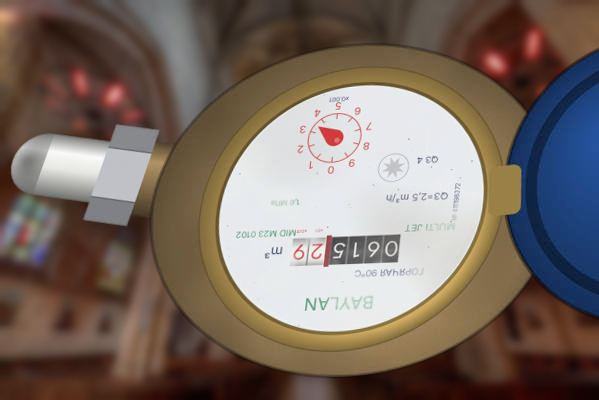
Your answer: 615.293 (m³)
